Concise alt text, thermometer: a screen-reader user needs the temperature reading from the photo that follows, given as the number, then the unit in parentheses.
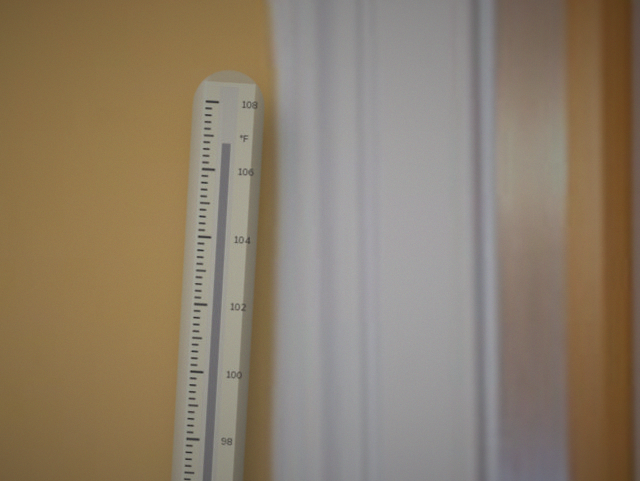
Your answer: 106.8 (°F)
